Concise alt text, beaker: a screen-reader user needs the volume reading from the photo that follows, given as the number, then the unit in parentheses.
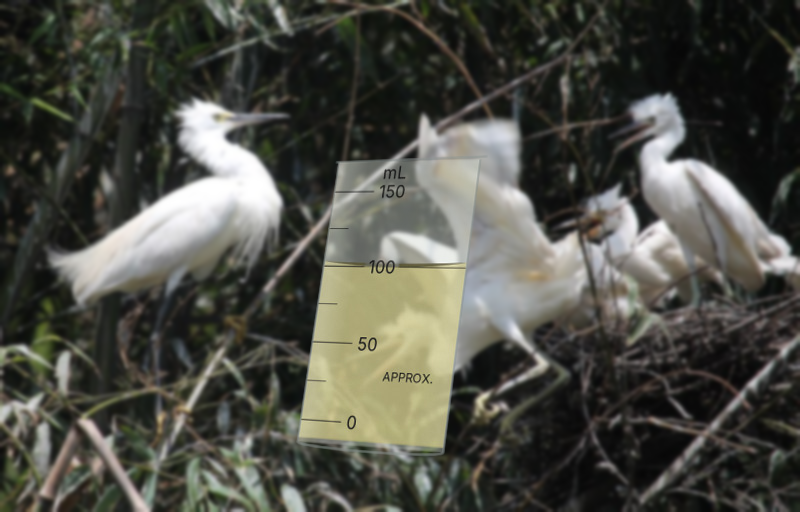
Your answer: 100 (mL)
